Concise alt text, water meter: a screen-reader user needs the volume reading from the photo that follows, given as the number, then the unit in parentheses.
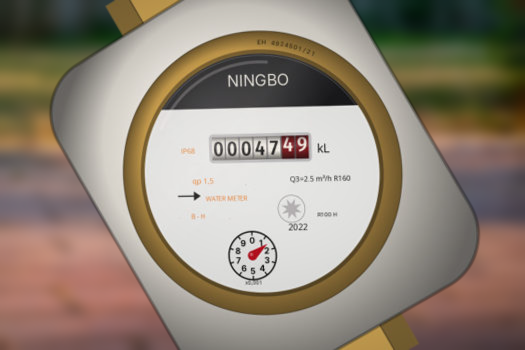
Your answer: 47.491 (kL)
